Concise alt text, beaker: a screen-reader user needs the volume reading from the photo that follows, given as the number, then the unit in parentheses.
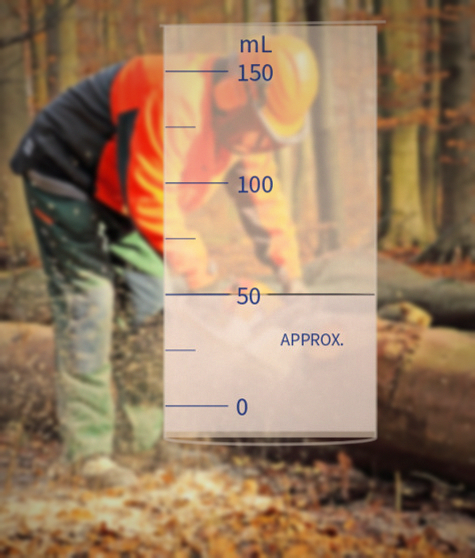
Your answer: 50 (mL)
